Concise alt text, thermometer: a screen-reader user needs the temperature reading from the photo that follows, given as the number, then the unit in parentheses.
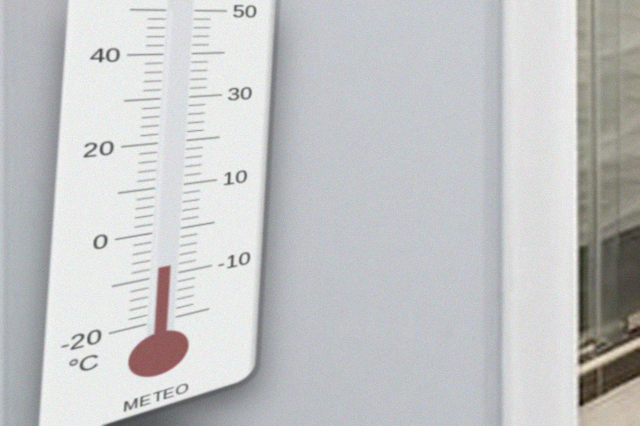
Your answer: -8 (°C)
